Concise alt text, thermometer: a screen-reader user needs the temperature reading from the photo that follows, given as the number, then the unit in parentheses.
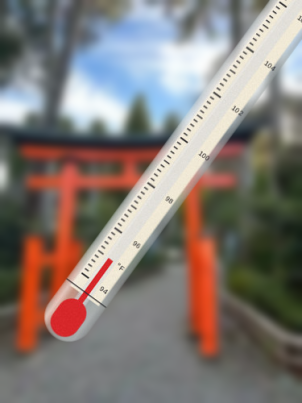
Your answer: 95 (°F)
